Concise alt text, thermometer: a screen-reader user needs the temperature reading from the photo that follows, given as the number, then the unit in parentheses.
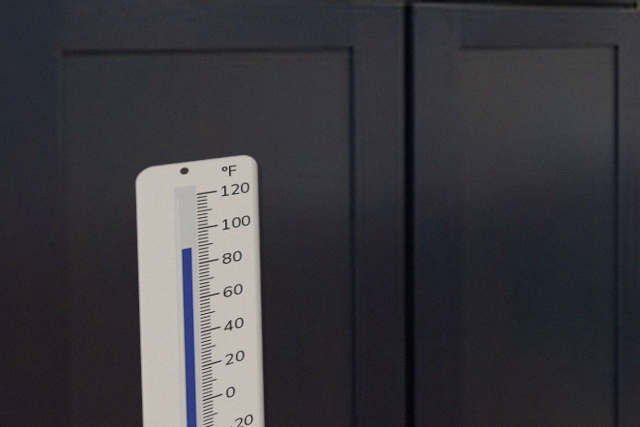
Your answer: 90 (°F)
